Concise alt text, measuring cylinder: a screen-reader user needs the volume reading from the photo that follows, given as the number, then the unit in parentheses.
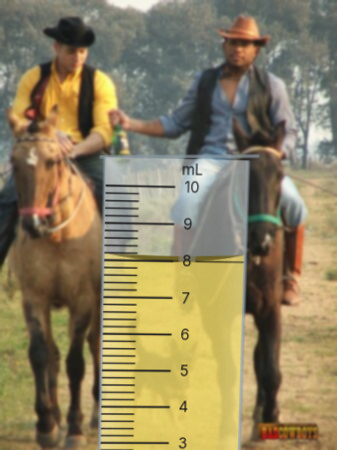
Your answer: 8 (mL)
